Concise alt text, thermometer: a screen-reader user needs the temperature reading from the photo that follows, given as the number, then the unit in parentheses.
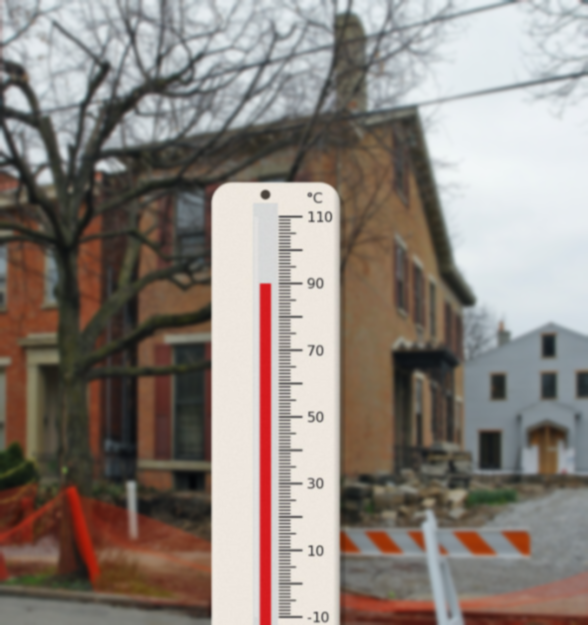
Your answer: 90 (°C)
